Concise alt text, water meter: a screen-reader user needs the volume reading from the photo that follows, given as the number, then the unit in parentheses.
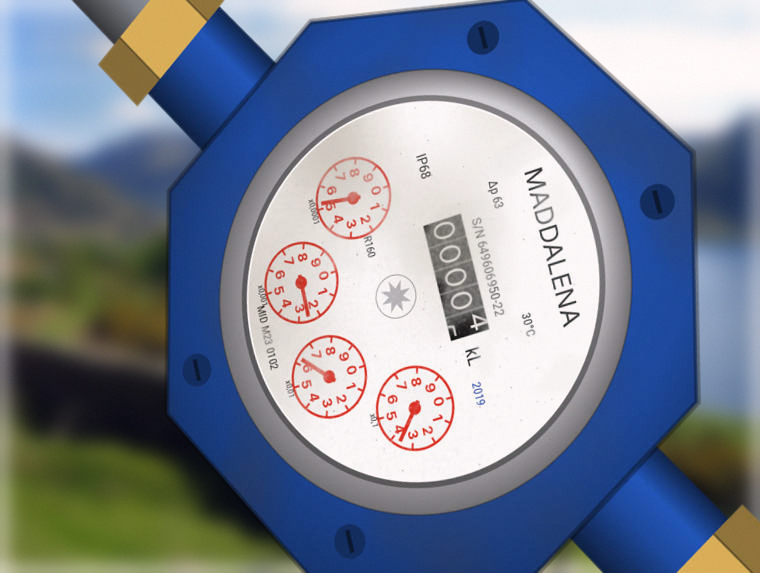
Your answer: 4.3625 (kL)
